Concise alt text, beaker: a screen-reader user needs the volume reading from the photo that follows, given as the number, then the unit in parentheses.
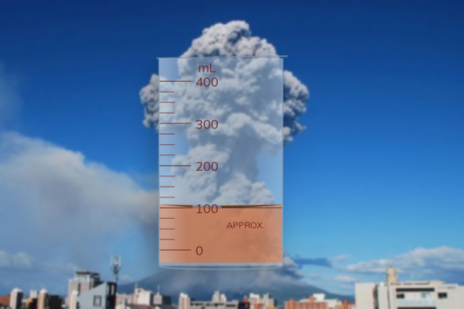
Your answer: 100 (mL)
